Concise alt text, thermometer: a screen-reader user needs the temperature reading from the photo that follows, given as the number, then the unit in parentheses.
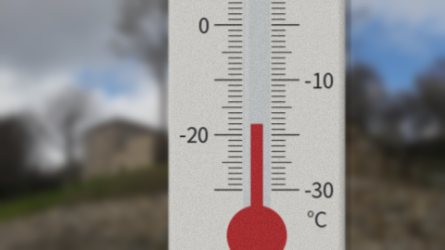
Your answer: -18 (°C)
